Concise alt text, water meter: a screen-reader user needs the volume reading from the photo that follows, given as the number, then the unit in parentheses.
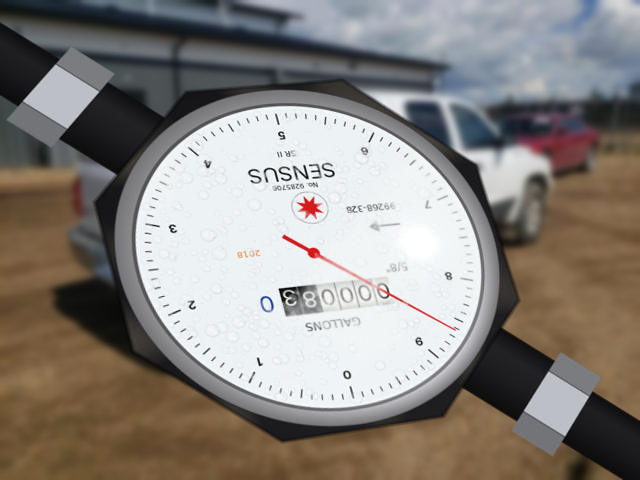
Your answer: 828.6 (gal)
